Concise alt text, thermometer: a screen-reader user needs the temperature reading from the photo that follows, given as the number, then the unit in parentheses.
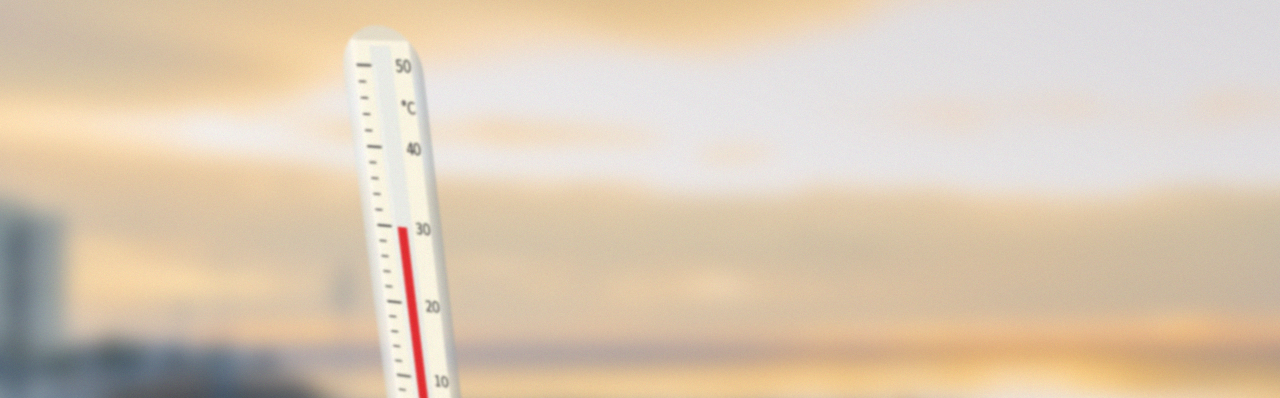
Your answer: 30 (°C)
